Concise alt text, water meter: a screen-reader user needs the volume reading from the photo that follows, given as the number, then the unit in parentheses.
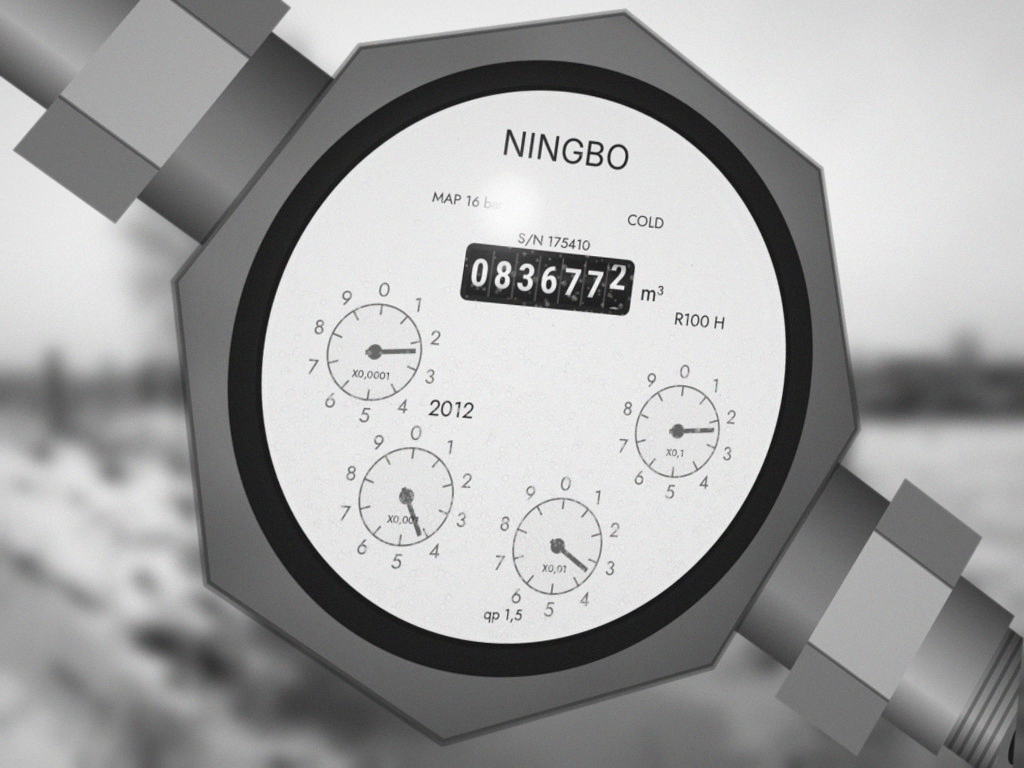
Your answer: 836772.2342 (m³)
